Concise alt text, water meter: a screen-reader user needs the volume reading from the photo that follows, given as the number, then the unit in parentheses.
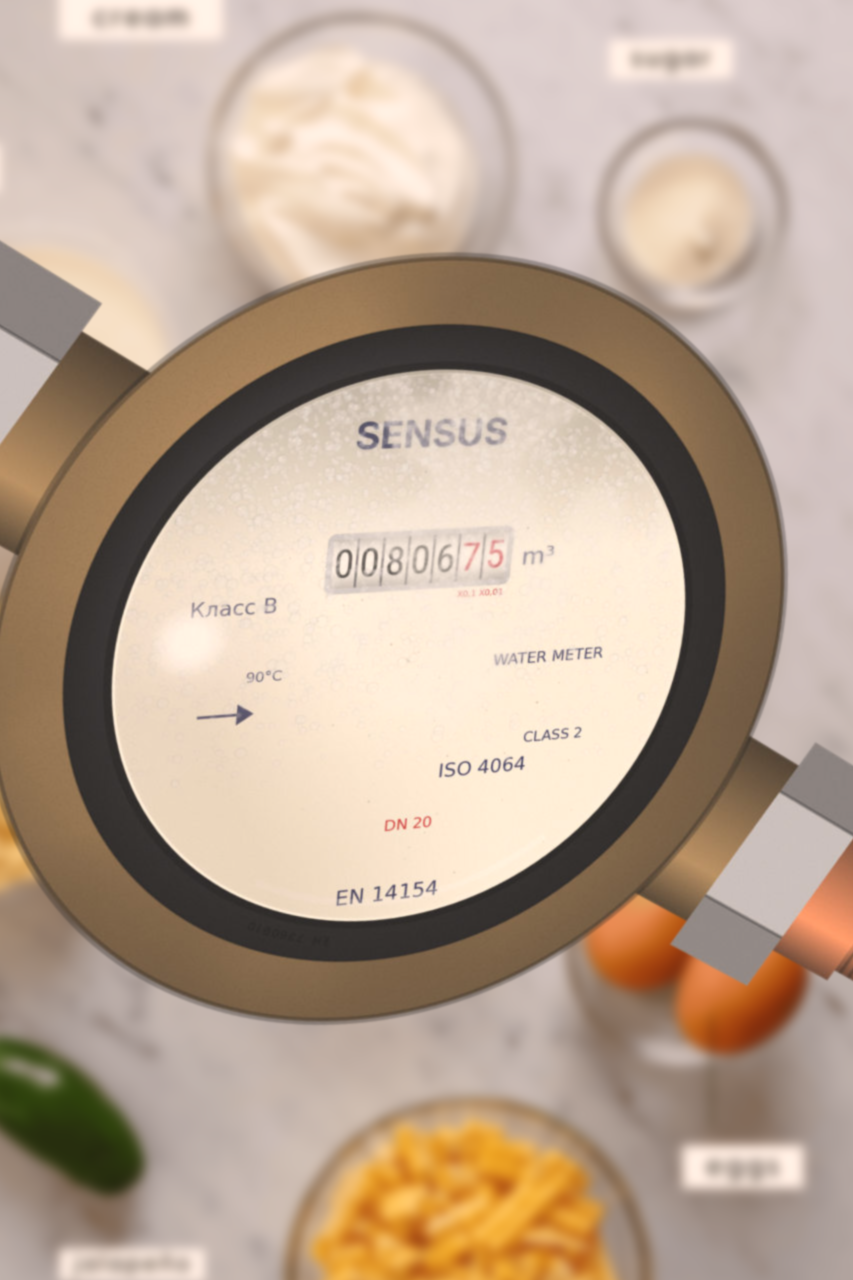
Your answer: 806.75 (m³)
